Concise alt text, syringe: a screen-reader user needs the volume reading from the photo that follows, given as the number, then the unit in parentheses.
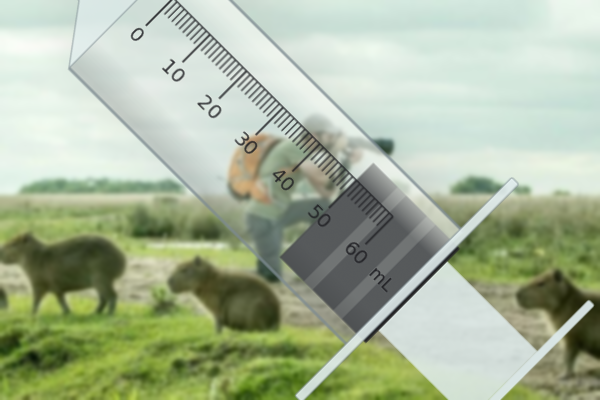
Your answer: 50 (mL)
